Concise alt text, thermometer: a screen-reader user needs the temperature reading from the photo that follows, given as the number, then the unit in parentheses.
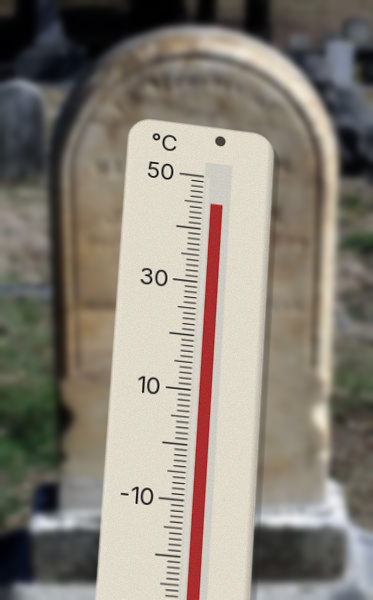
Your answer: 45 (°C)
